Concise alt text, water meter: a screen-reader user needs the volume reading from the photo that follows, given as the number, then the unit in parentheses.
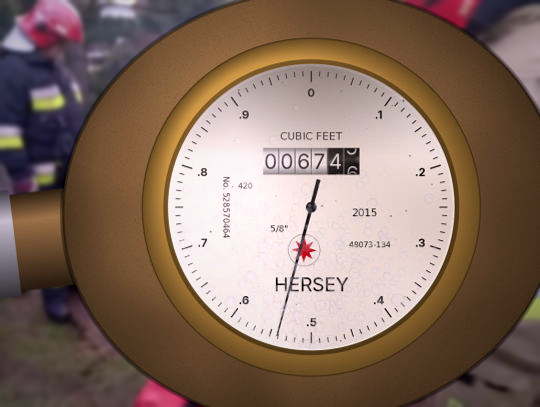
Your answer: 6745.54 (ft³)
